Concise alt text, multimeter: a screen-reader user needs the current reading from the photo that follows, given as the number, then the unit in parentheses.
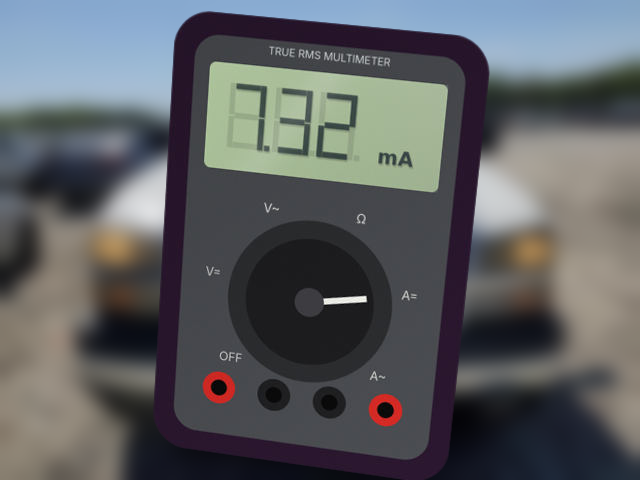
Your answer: 7.32 (mA)
